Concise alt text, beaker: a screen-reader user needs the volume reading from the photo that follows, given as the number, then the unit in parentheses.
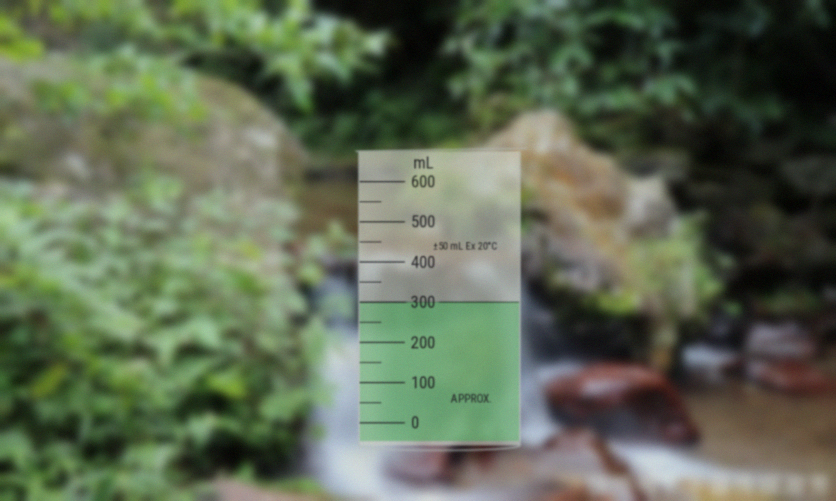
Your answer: 300 (mL)
